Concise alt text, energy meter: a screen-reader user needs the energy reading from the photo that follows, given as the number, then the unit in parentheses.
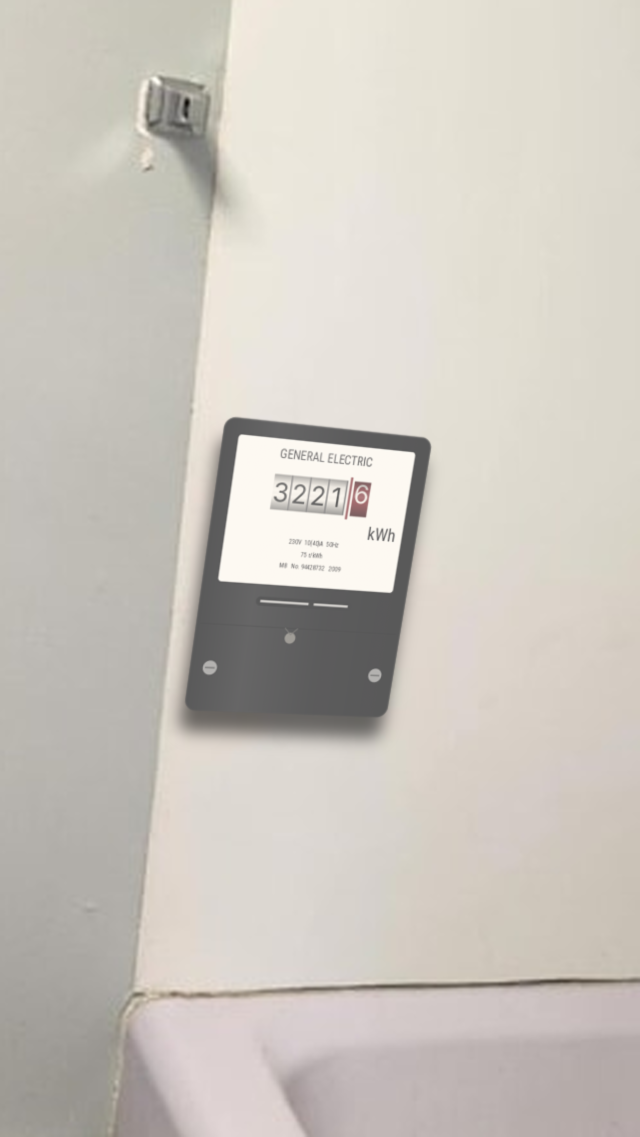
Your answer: 3221.6 (kWh)
